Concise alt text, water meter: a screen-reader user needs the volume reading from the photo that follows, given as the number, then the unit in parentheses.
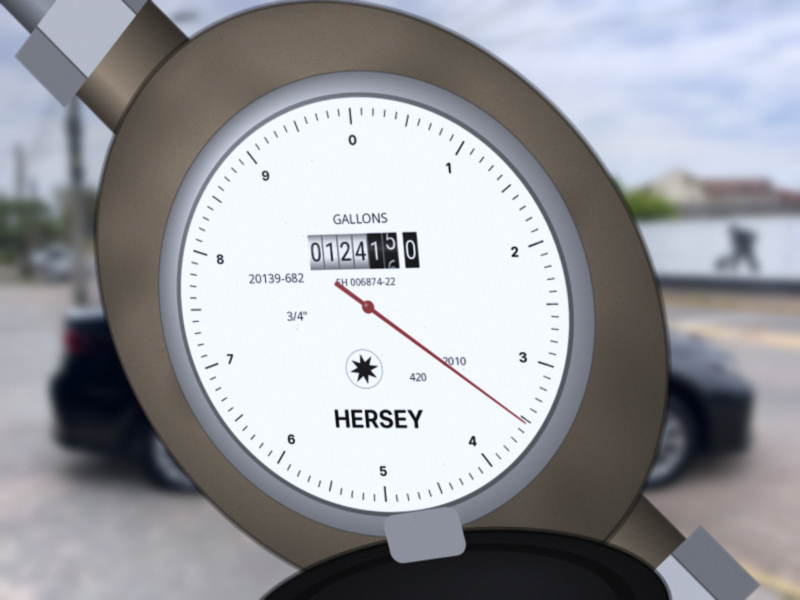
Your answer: 124153.5 (gal)
